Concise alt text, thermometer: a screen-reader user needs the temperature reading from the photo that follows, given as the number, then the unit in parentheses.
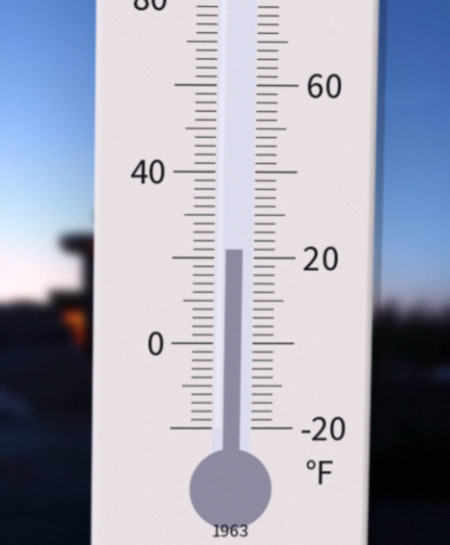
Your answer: 22 (°F)
